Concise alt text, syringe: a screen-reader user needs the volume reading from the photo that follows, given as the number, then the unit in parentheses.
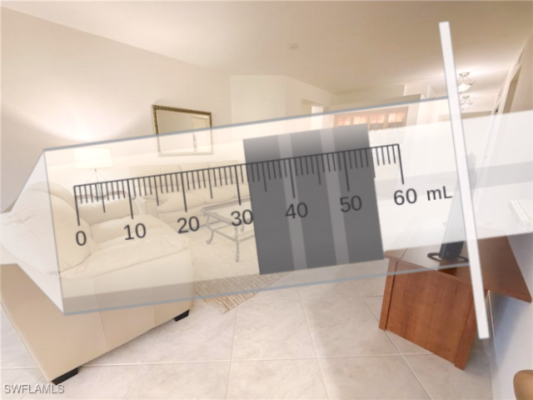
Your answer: 32 (mL)
